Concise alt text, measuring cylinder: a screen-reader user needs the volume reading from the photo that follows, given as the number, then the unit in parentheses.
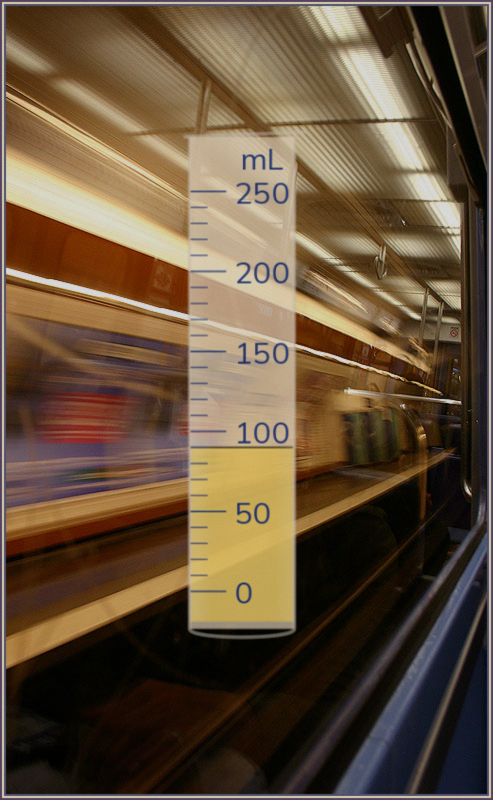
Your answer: 90 (mL)
